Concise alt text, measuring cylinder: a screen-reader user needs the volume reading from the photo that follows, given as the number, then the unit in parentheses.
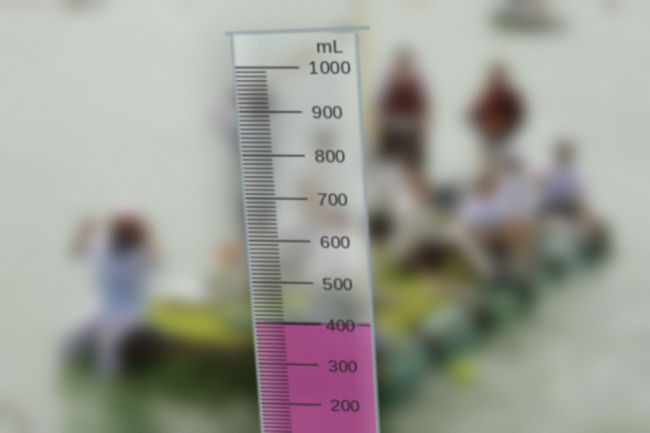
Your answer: 400 (mL)
